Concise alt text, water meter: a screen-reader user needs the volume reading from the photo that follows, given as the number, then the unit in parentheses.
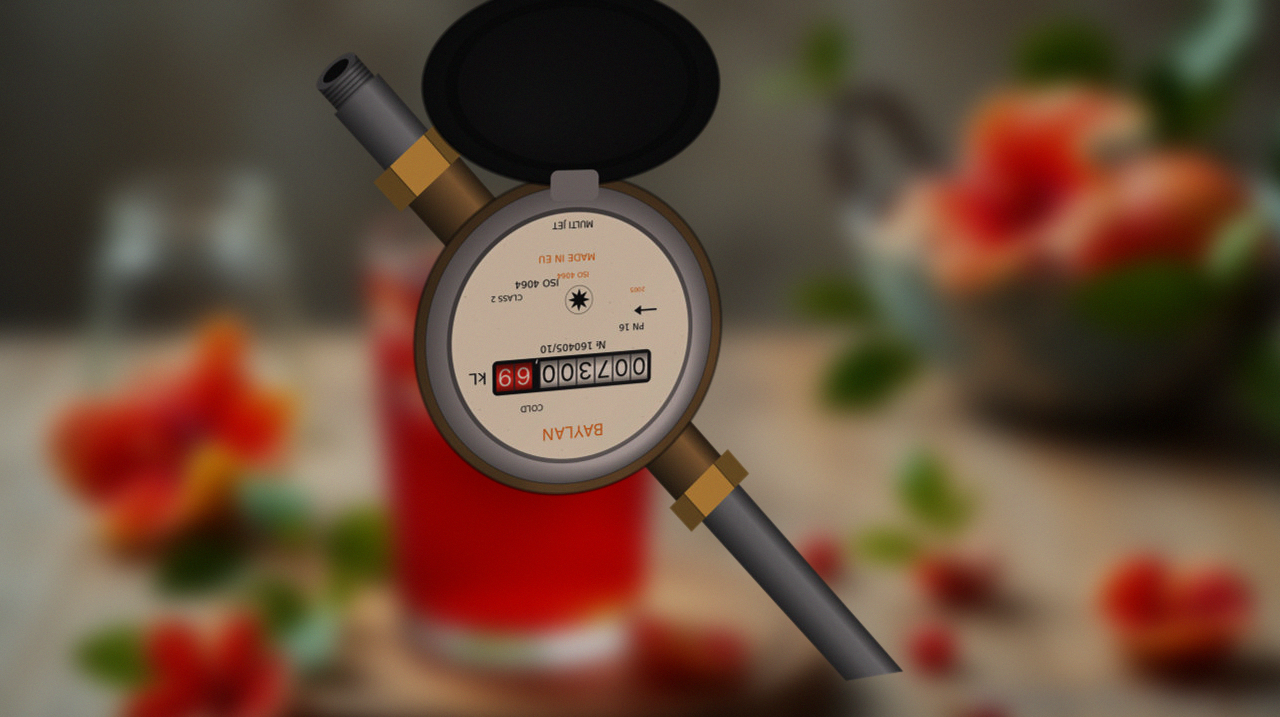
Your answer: 7300.69 (kL)
